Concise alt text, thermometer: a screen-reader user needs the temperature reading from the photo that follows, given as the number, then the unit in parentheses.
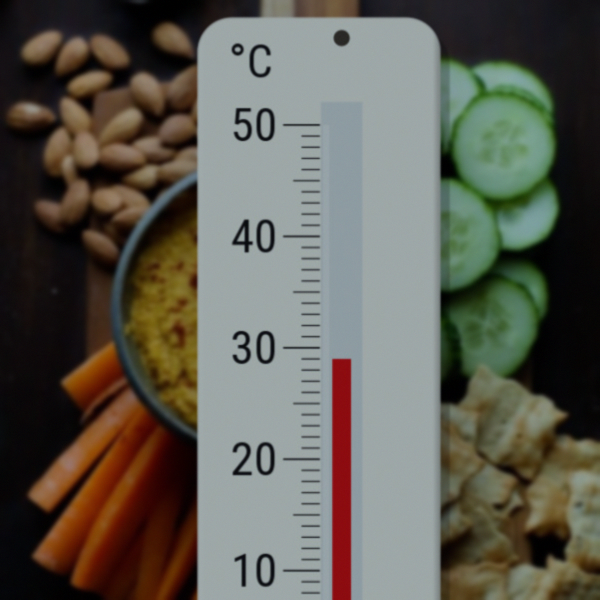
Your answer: 29 (°C)
